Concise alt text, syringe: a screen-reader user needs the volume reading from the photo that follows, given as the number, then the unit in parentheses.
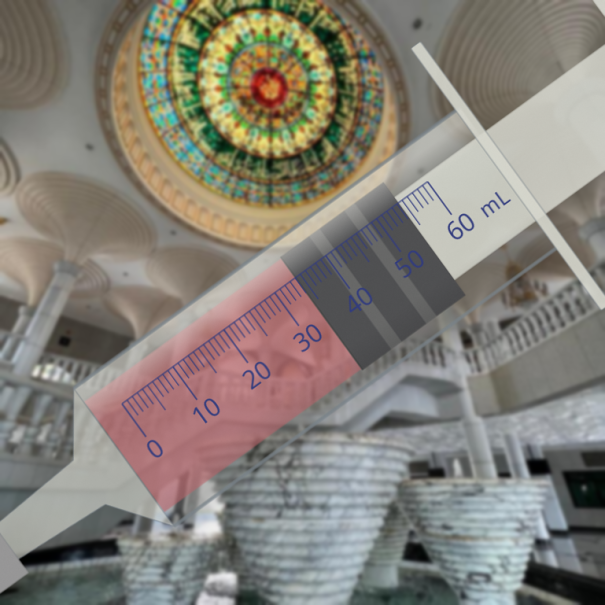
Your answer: 34 (mL)
